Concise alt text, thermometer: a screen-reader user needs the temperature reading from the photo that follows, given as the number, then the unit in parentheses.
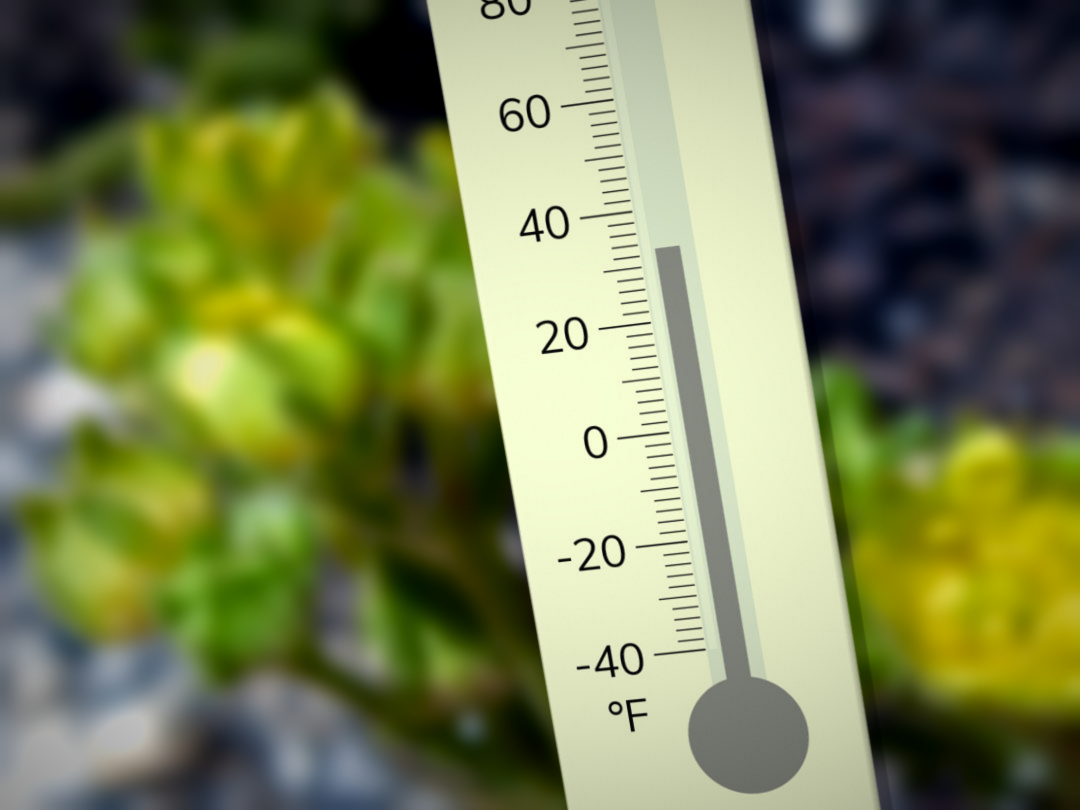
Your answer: 33 (°F)
